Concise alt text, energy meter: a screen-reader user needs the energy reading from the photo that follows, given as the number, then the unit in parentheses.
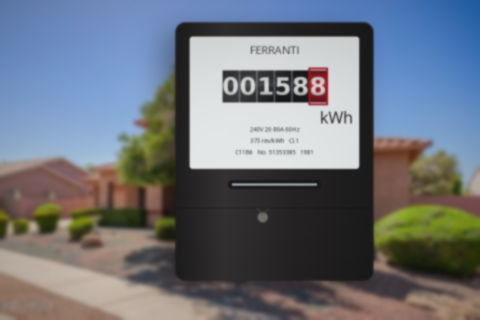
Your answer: 158.8 (kWh)
